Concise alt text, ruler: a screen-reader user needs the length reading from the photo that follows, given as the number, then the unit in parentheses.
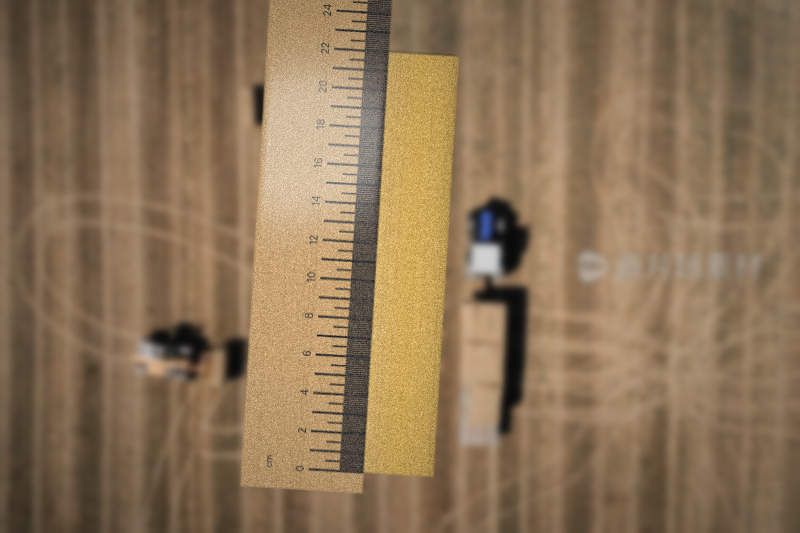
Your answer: 22 (cm)
